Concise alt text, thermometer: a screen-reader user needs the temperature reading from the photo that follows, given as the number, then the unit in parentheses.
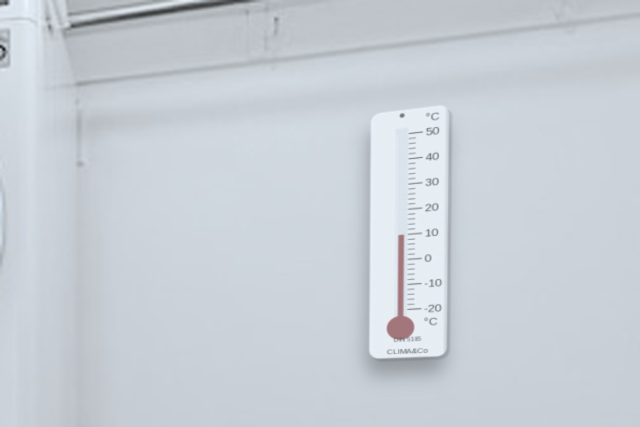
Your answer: 10 (°C)
